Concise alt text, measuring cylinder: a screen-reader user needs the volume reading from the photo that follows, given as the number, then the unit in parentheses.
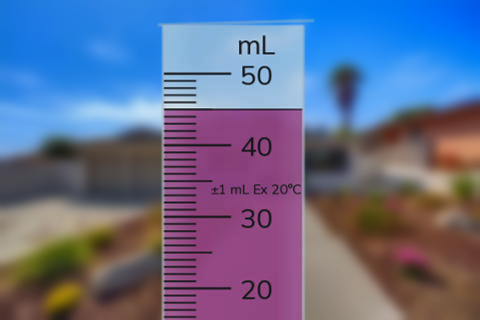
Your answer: 45 (mL)
